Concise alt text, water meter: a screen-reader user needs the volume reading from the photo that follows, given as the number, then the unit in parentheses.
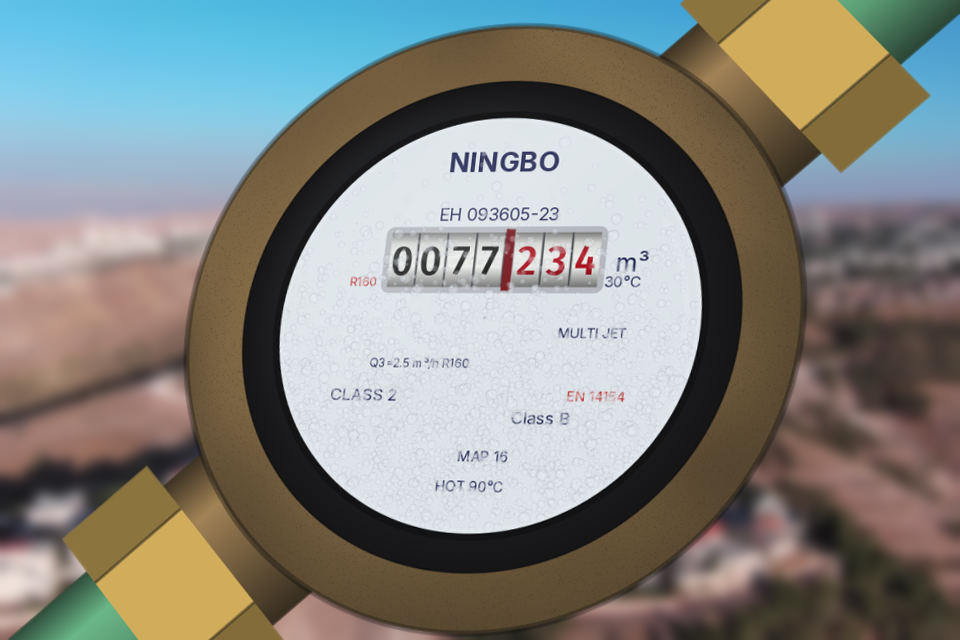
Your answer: 77.234 (m³)
